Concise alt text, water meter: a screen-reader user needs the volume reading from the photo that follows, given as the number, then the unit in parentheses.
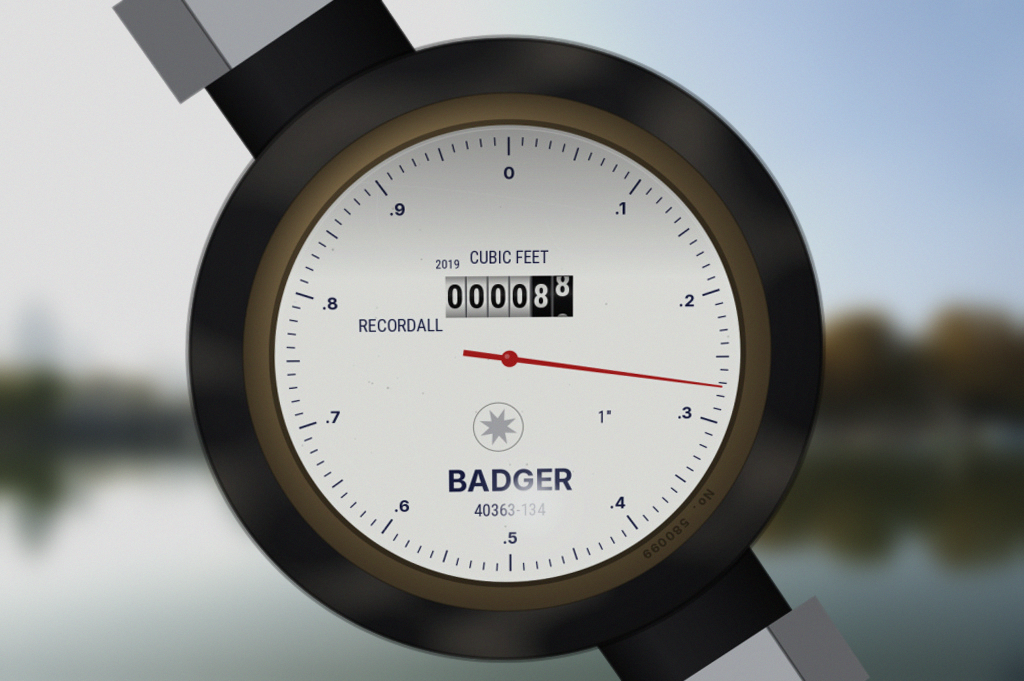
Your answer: 88.27 (ft³)
